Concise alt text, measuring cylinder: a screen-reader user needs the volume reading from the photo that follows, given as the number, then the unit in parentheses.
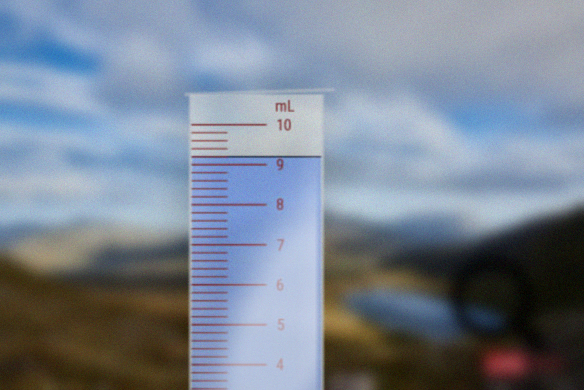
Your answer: 9.2 (mL)
